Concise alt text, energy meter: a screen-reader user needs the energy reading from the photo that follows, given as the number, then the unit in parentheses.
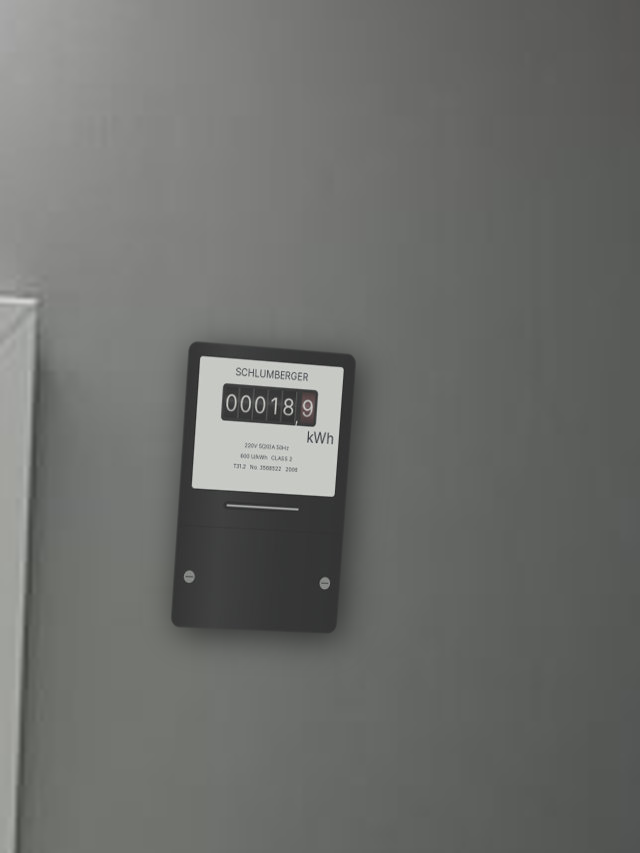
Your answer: 18.9 (kWh)
